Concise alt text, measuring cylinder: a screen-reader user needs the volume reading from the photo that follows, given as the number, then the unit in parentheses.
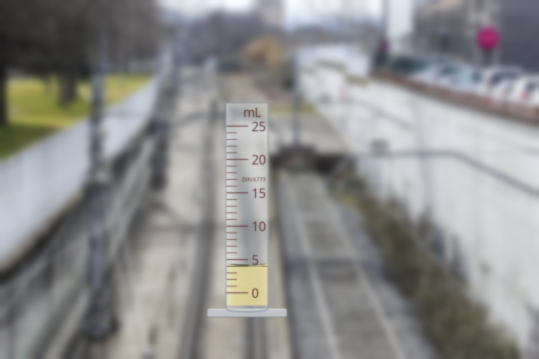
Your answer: 4 (mL)
